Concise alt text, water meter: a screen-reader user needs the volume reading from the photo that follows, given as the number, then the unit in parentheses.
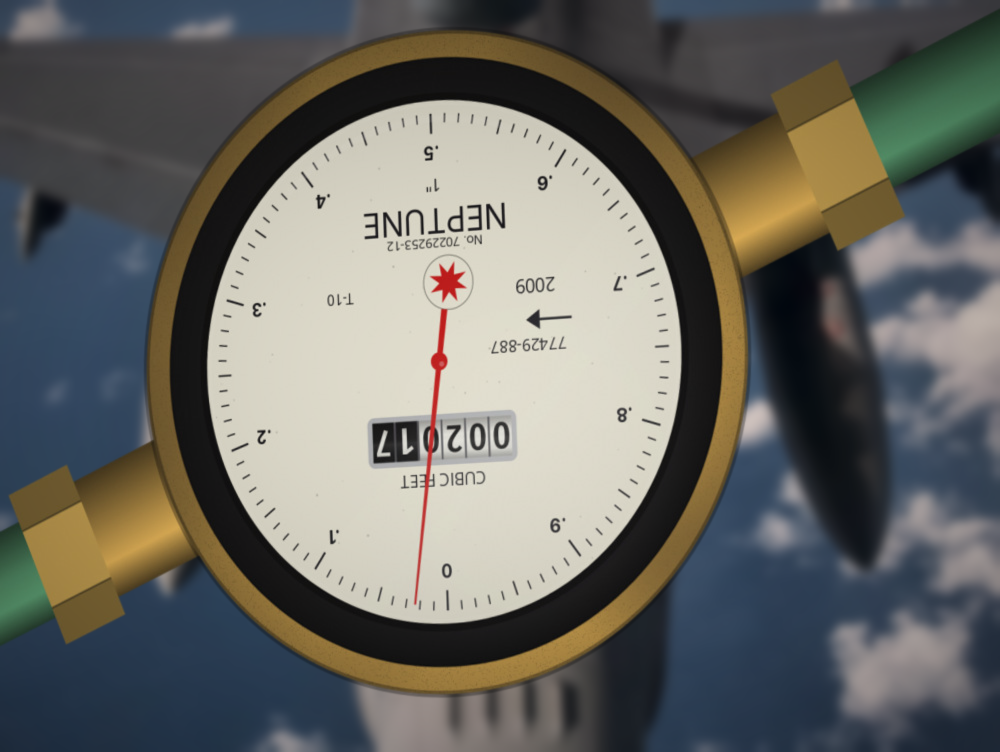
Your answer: 2017.02 (ft³)
